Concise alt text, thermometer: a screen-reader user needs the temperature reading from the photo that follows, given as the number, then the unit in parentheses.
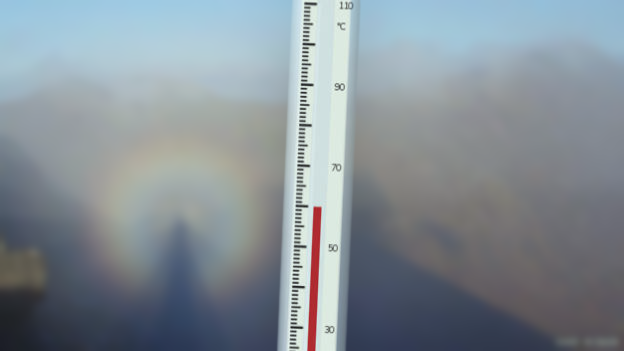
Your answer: 60 (°C)
